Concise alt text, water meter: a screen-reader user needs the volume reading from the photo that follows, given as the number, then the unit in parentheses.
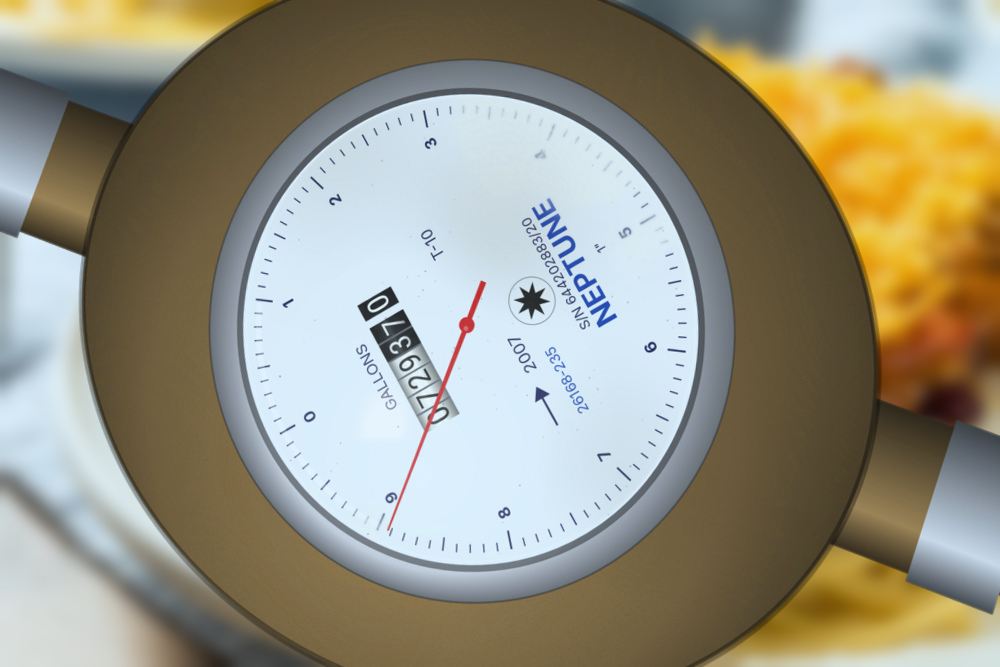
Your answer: 729368.9 (gal)
